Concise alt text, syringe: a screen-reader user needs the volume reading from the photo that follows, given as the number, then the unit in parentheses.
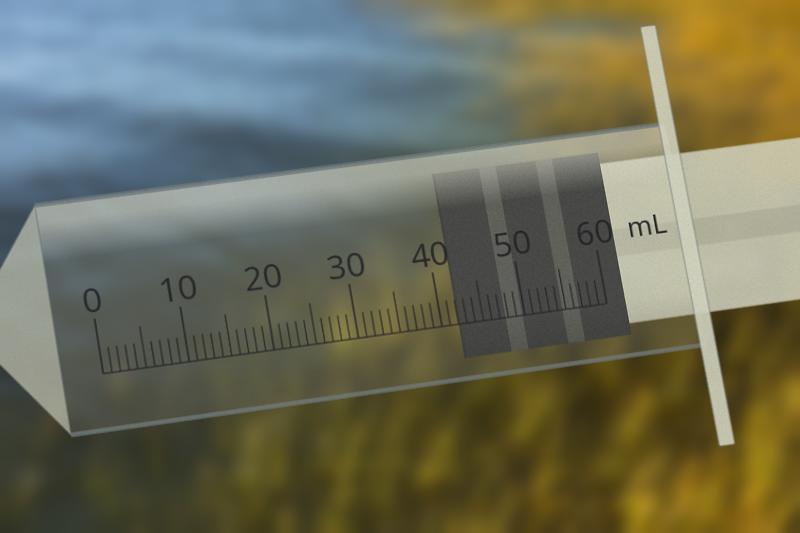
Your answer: 42 (mL)
